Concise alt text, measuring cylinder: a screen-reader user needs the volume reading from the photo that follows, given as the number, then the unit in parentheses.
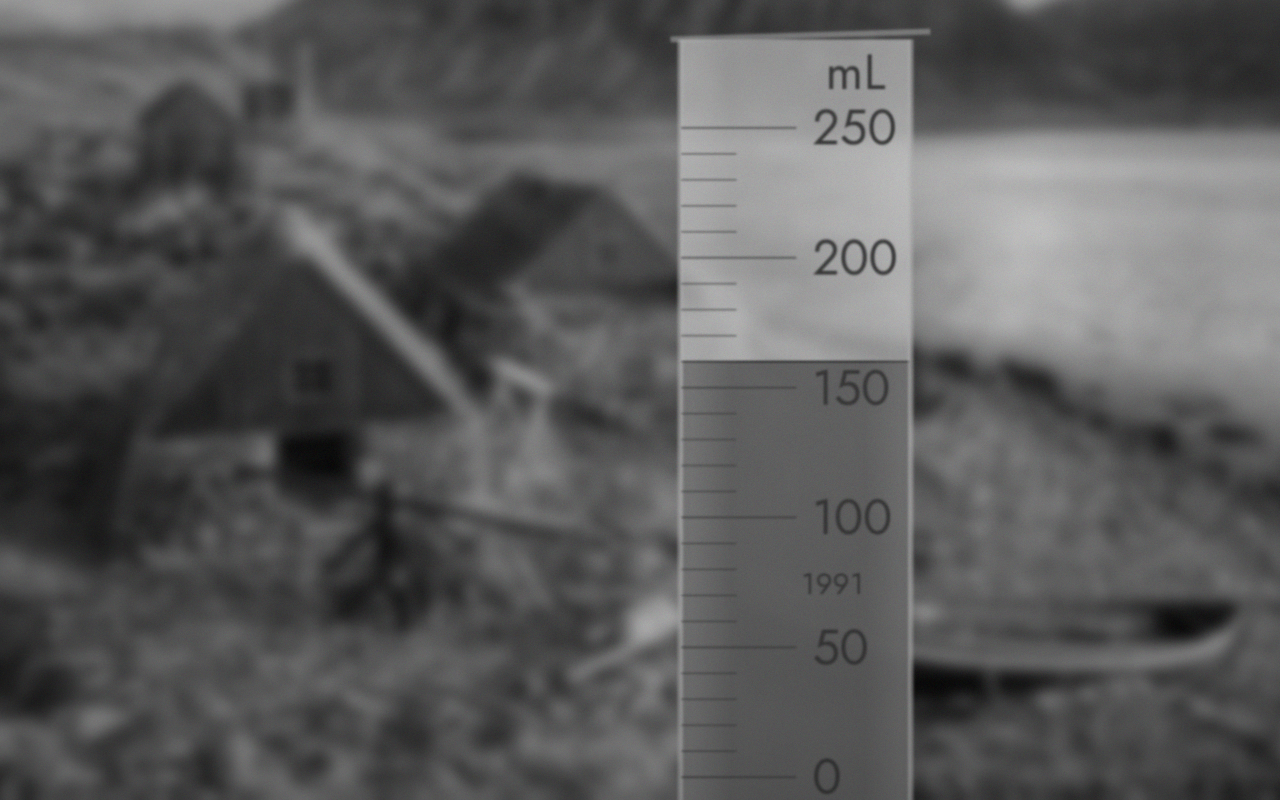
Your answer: 160 (mL)
